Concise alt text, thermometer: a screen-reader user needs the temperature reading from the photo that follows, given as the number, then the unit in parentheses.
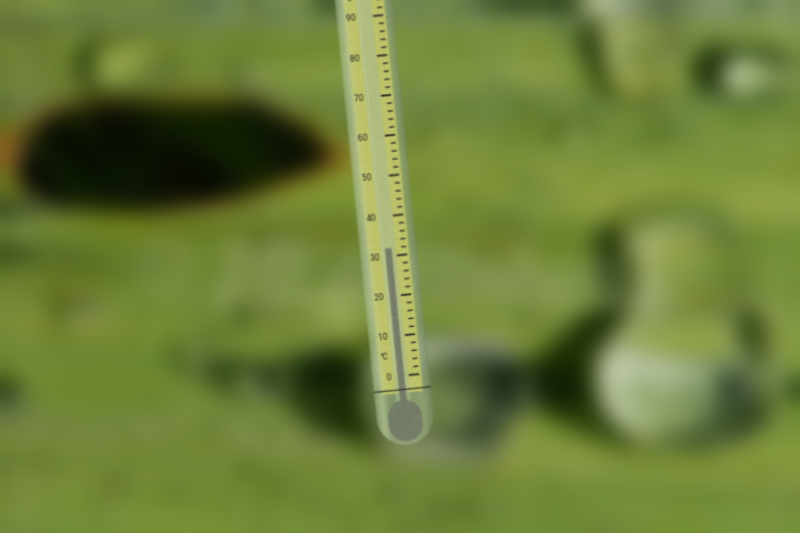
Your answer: 32 (°C)
